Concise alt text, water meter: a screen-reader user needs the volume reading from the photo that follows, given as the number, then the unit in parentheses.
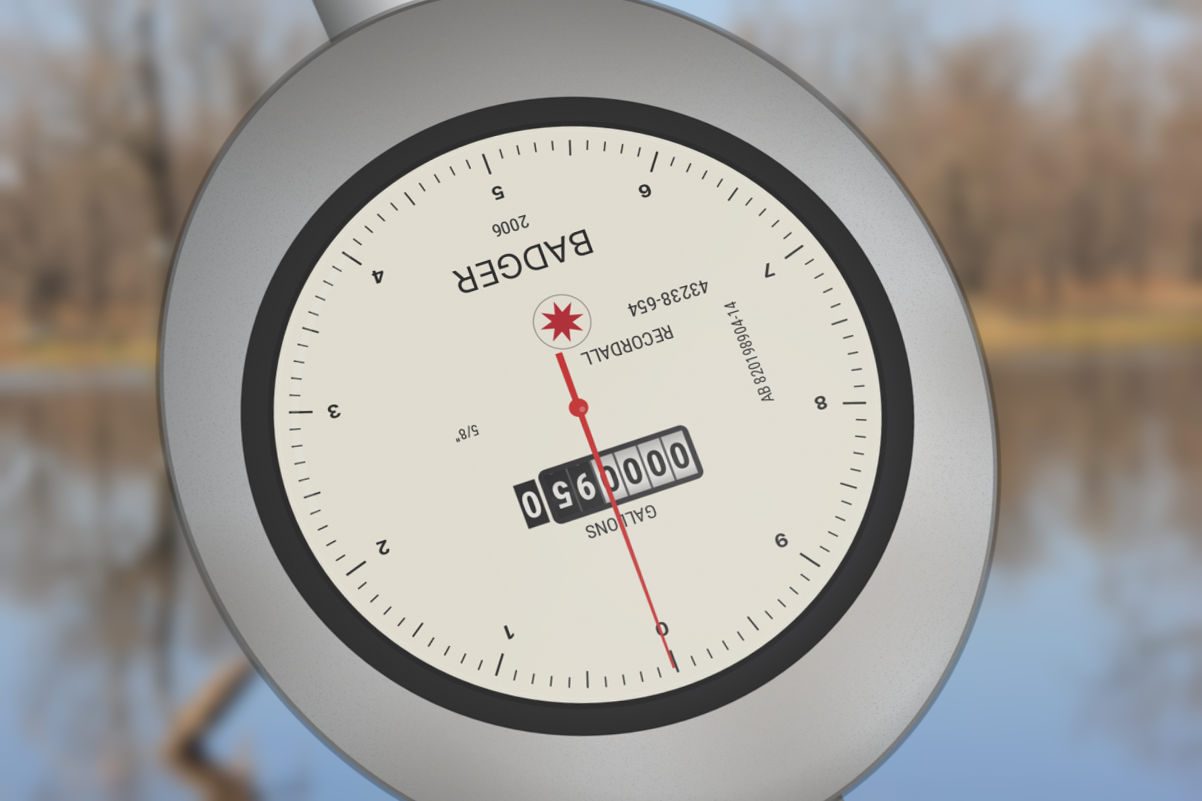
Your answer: 950.0 (gal)
